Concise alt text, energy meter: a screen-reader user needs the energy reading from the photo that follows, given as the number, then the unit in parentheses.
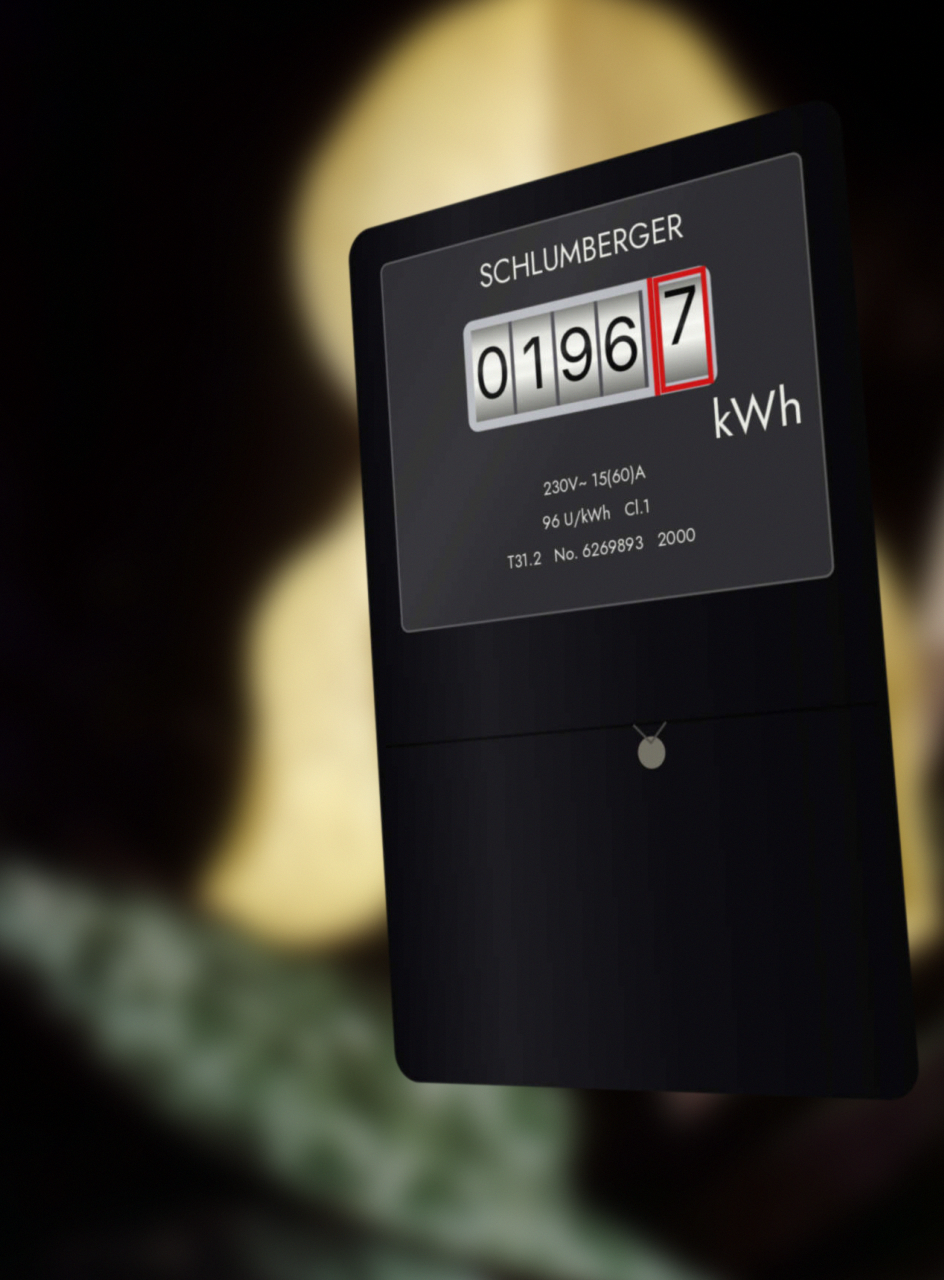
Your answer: 196.7 (kWh)
